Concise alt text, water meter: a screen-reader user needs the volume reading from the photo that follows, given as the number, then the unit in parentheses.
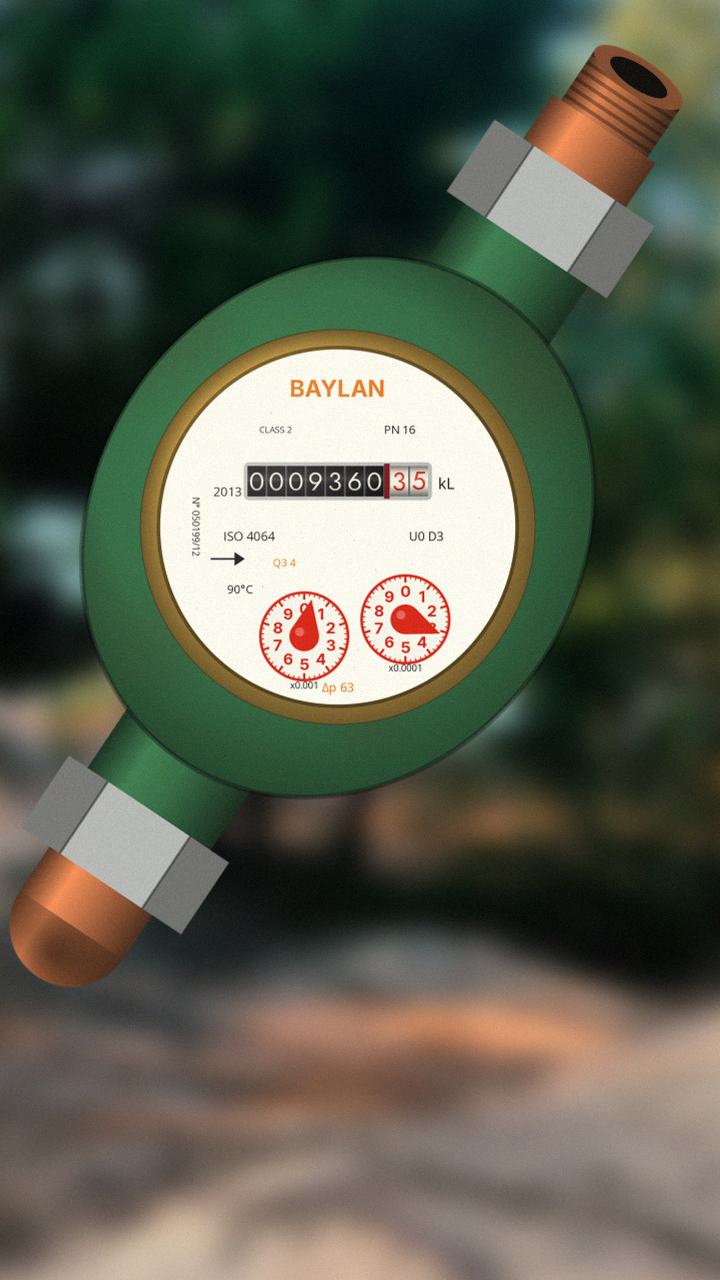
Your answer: 9360.3503 (kL)
